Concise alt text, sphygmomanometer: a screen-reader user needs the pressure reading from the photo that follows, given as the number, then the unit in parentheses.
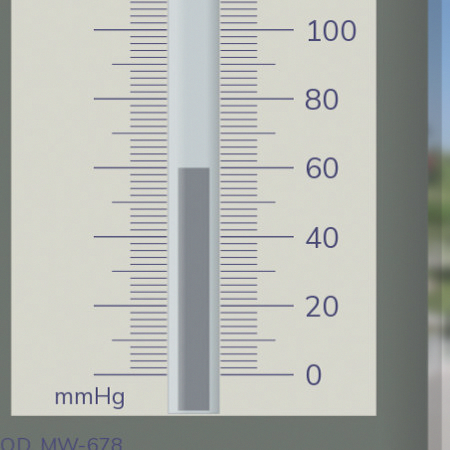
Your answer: 60 (mmHg)
